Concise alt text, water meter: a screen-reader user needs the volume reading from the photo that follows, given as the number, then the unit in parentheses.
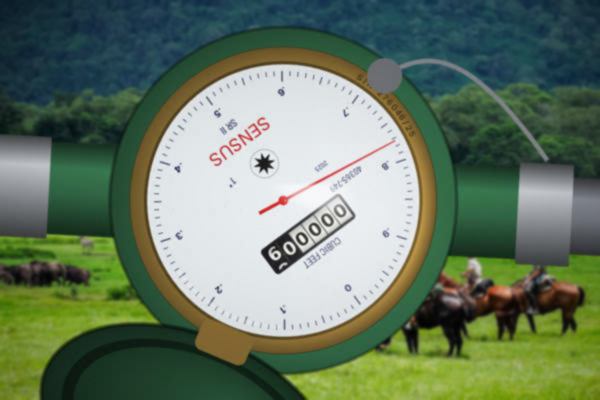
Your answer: 8.77 (ft³)
